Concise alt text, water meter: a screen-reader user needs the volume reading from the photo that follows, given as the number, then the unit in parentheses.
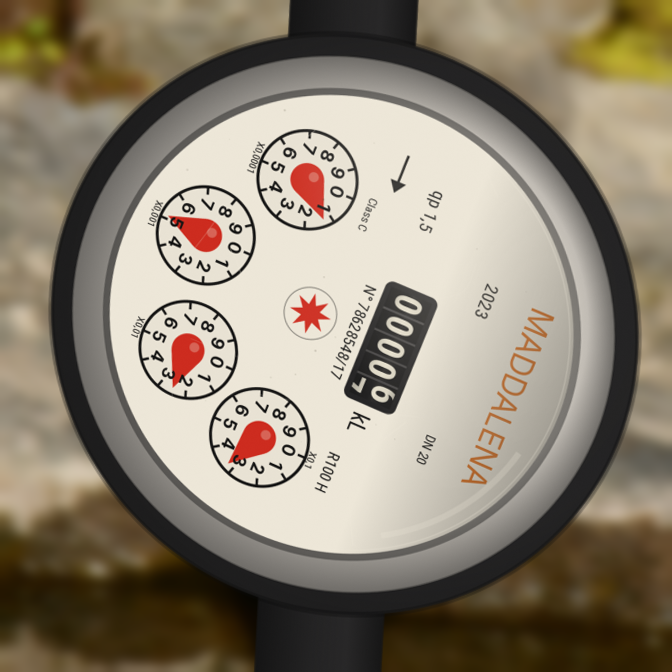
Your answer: 6.3251 (kL)
